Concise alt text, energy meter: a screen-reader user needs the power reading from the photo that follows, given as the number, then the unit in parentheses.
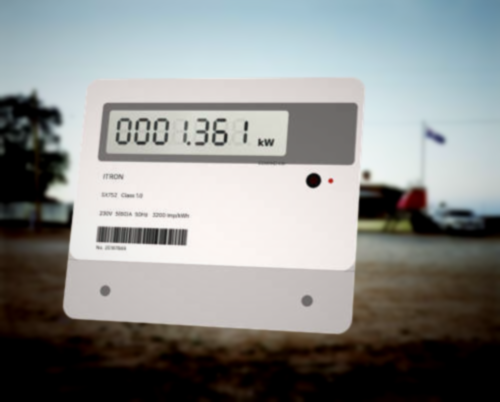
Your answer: 1.361 (kW)
